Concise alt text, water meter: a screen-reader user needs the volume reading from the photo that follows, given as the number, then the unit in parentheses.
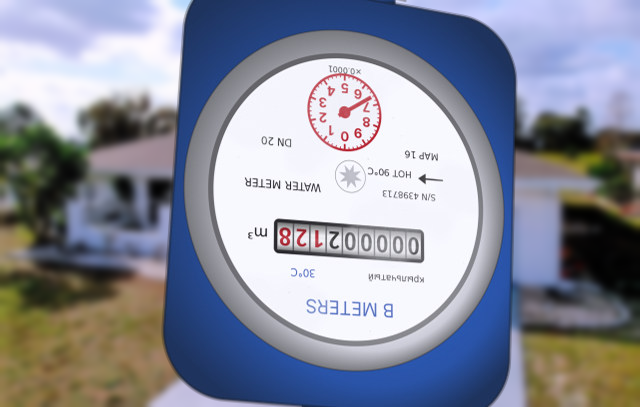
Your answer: 2.1286 (m³)
